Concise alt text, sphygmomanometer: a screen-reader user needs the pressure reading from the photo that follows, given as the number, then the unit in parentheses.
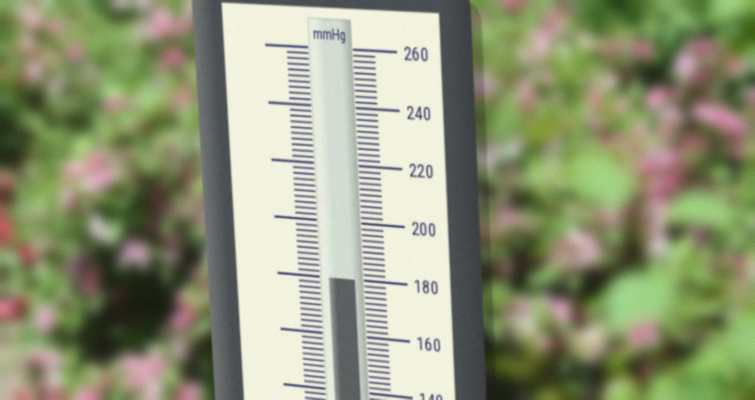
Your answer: 180 (mmHg)
